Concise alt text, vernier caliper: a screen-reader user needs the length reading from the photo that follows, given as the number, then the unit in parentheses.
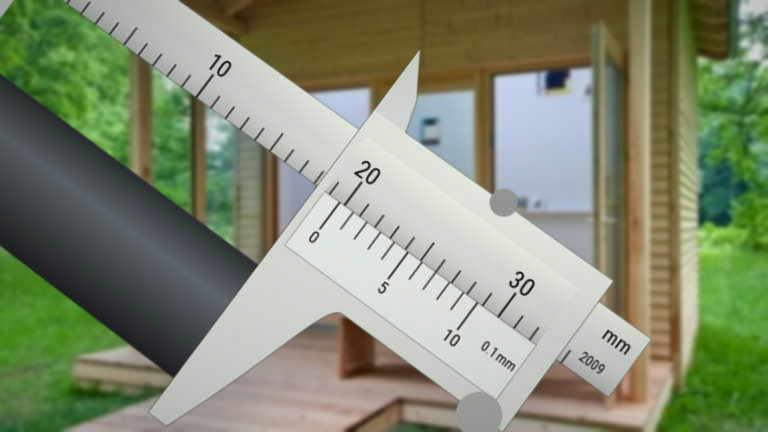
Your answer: 19.7 (mm)
